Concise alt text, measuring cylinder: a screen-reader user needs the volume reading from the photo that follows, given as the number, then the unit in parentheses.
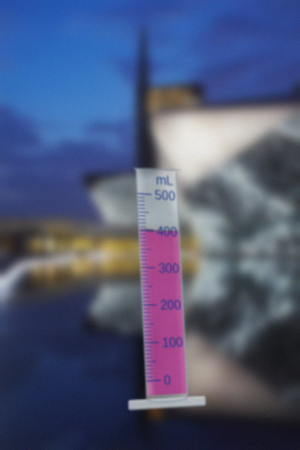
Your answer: 400 (mL)
